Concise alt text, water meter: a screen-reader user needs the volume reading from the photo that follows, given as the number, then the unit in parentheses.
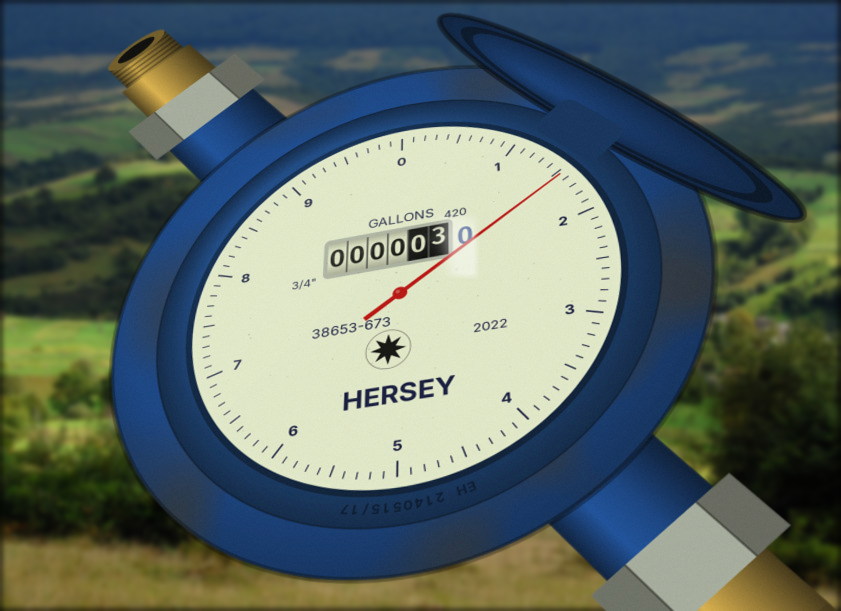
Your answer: 31.5 (gal)
